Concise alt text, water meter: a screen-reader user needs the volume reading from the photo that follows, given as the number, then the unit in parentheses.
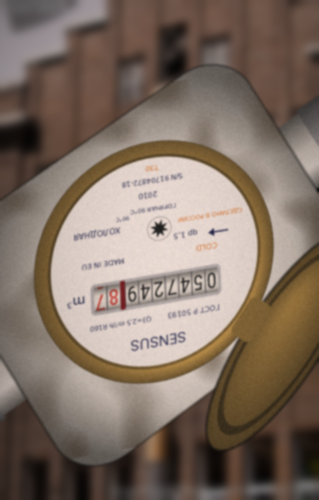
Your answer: 547249.87 (m³)
